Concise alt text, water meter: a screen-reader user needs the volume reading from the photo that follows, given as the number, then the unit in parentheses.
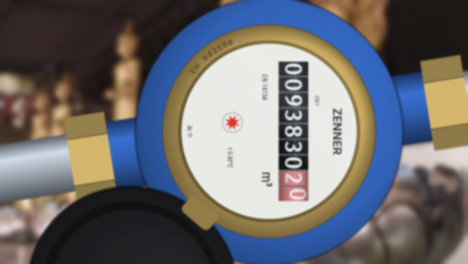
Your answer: 93830.20 (m³)
